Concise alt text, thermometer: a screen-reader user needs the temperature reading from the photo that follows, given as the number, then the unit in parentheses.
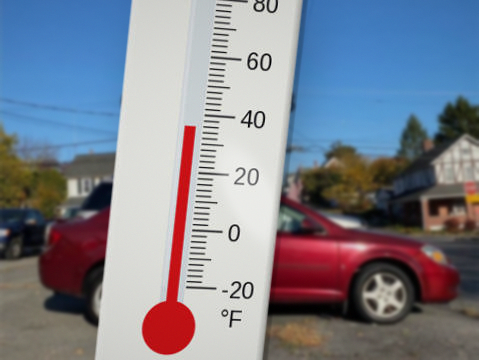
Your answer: 36 (°F)
